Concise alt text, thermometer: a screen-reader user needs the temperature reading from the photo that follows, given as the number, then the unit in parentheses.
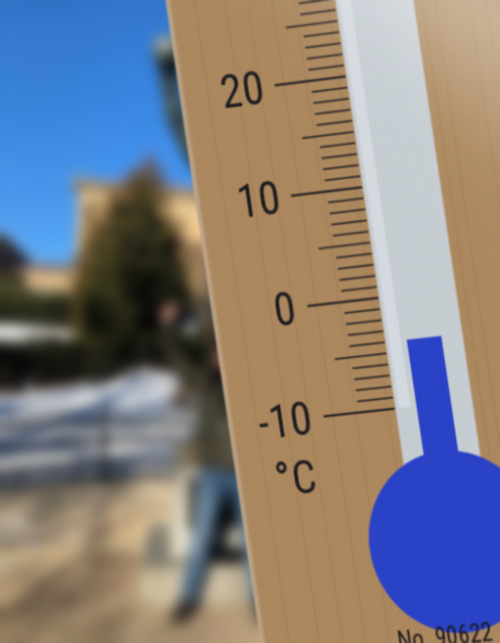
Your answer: -4 (°C)
